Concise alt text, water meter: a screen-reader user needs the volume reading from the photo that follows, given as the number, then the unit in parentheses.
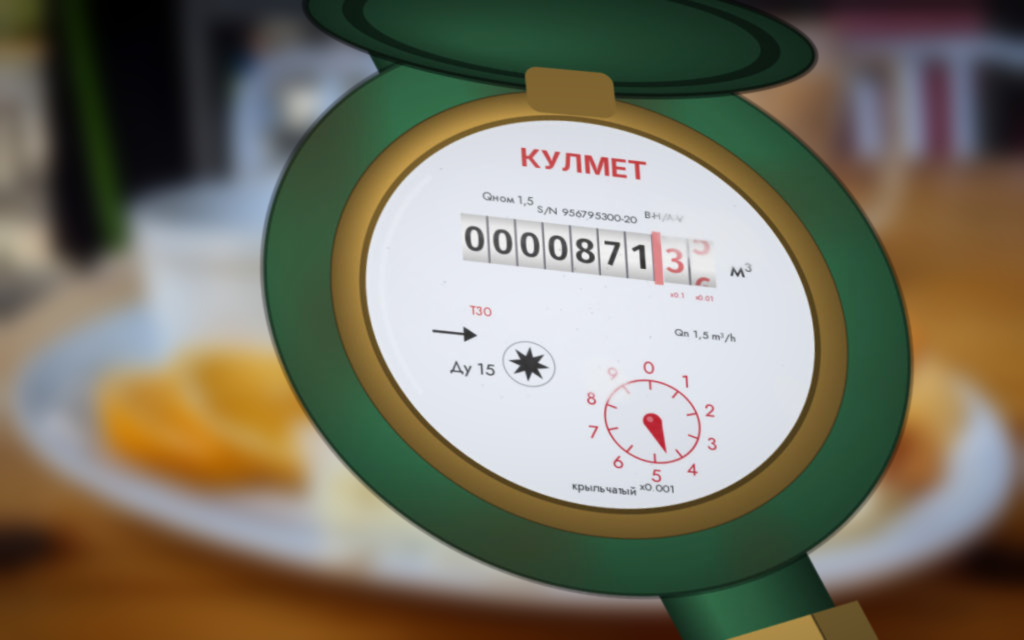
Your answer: 871.354 (m³)
